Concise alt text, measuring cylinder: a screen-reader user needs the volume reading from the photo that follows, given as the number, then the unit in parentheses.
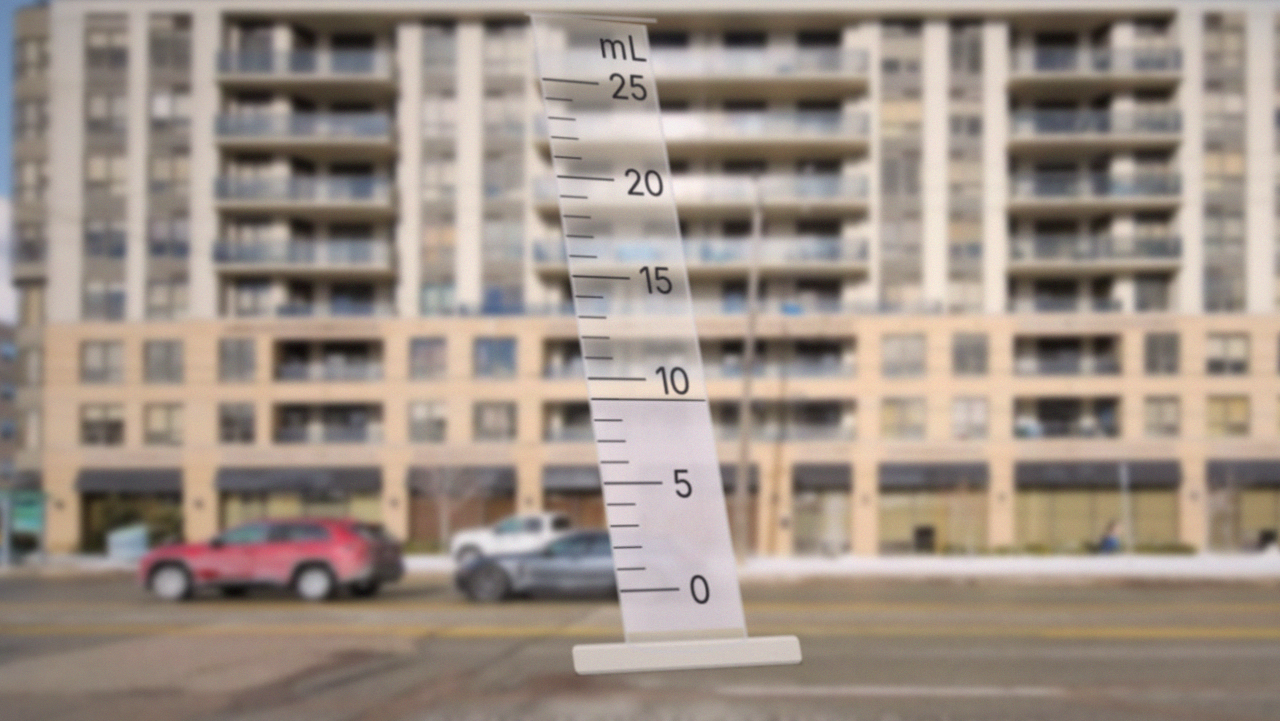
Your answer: 9 (mL)
